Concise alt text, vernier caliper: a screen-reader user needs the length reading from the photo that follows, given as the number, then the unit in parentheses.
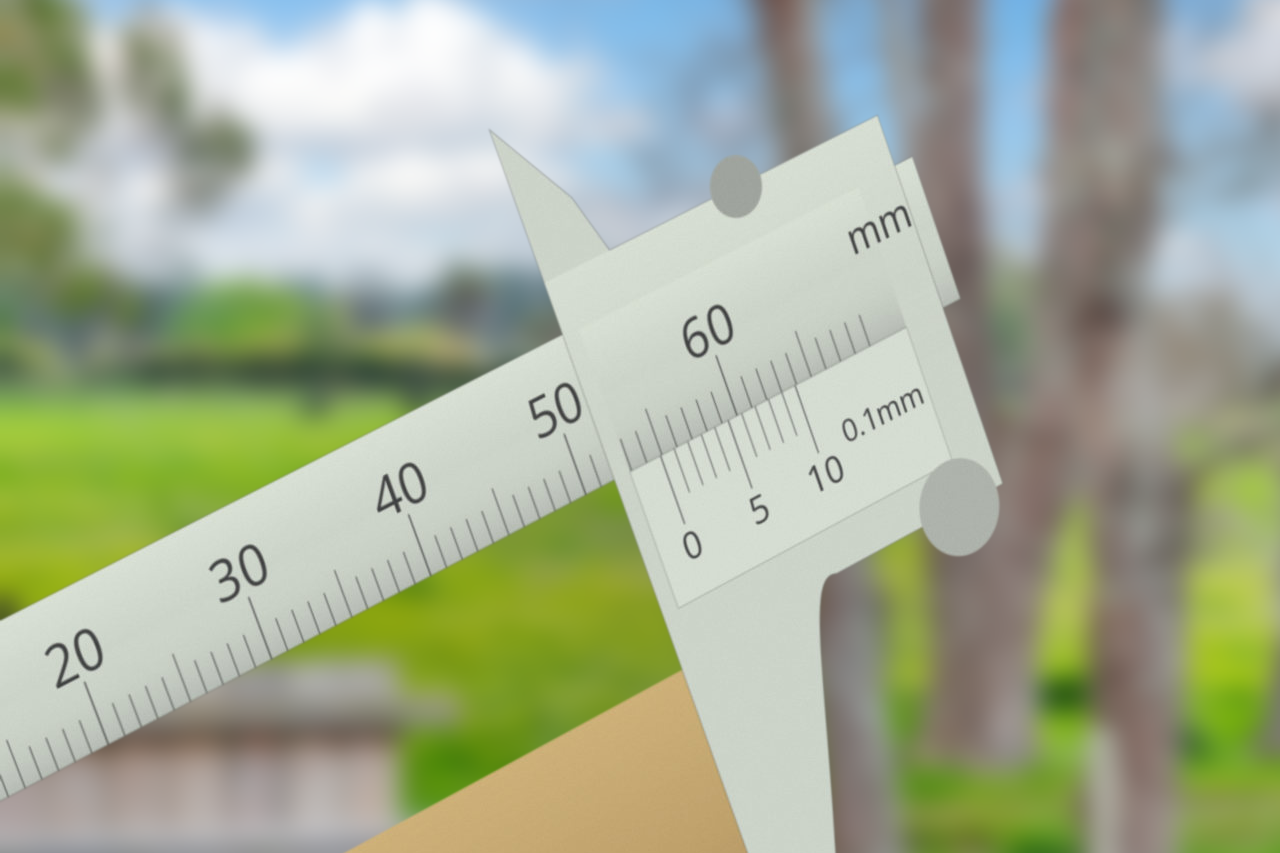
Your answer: 54.9 (mm)
